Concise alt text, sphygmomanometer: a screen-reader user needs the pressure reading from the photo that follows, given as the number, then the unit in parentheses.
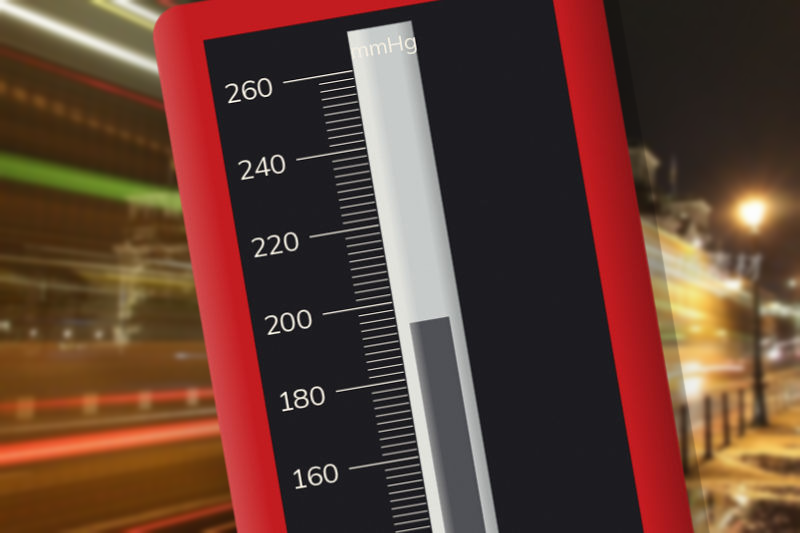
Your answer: 194 (mmHg)
